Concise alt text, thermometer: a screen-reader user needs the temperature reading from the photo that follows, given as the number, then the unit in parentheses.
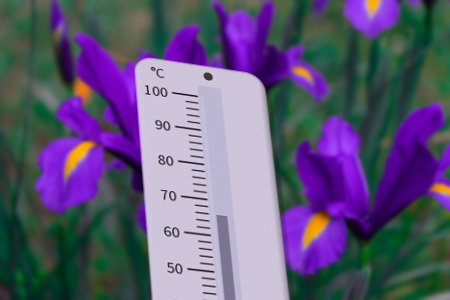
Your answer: 66 (°C)
